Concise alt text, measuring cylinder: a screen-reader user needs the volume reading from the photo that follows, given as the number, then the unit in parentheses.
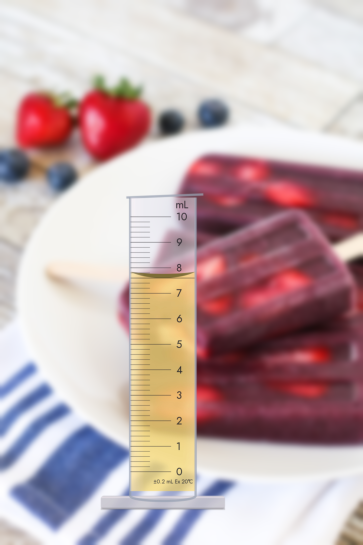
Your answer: 7.6 (mL)
